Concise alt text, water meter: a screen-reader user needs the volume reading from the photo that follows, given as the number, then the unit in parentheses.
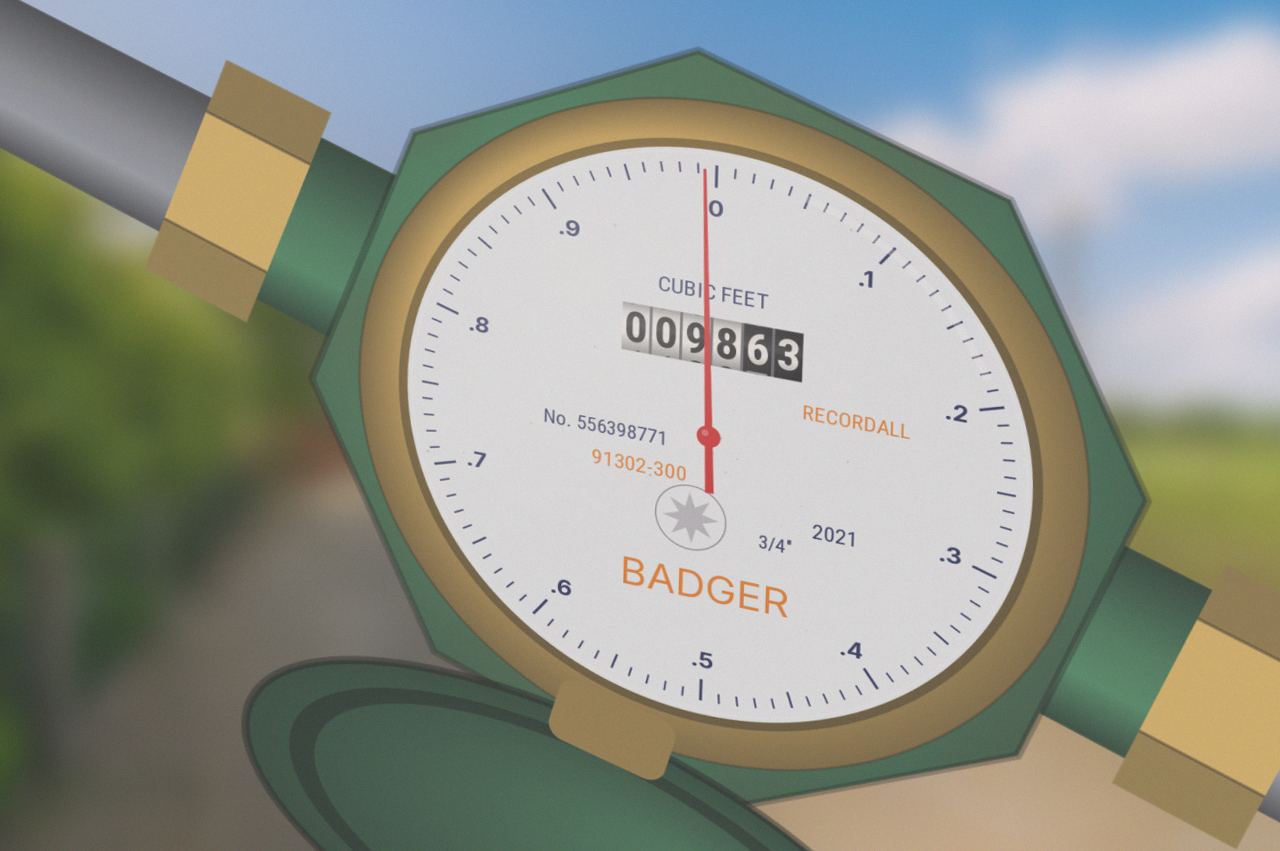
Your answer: 9862.99 (ft³)
